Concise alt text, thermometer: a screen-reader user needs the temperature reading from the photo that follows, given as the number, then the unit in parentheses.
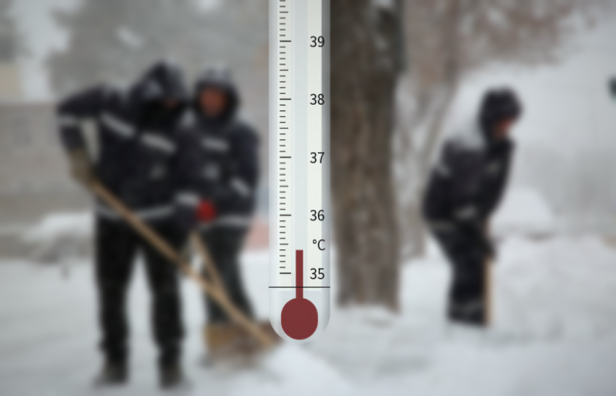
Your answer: 35.4 (°C)
